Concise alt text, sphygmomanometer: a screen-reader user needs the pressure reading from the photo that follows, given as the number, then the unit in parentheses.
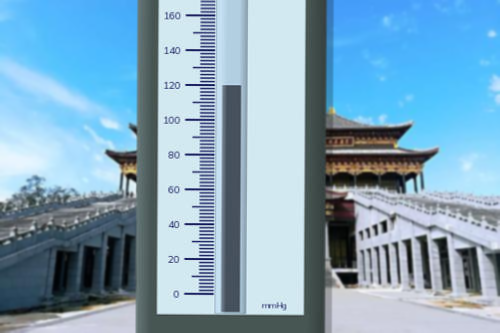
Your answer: 120 (mmHg)
